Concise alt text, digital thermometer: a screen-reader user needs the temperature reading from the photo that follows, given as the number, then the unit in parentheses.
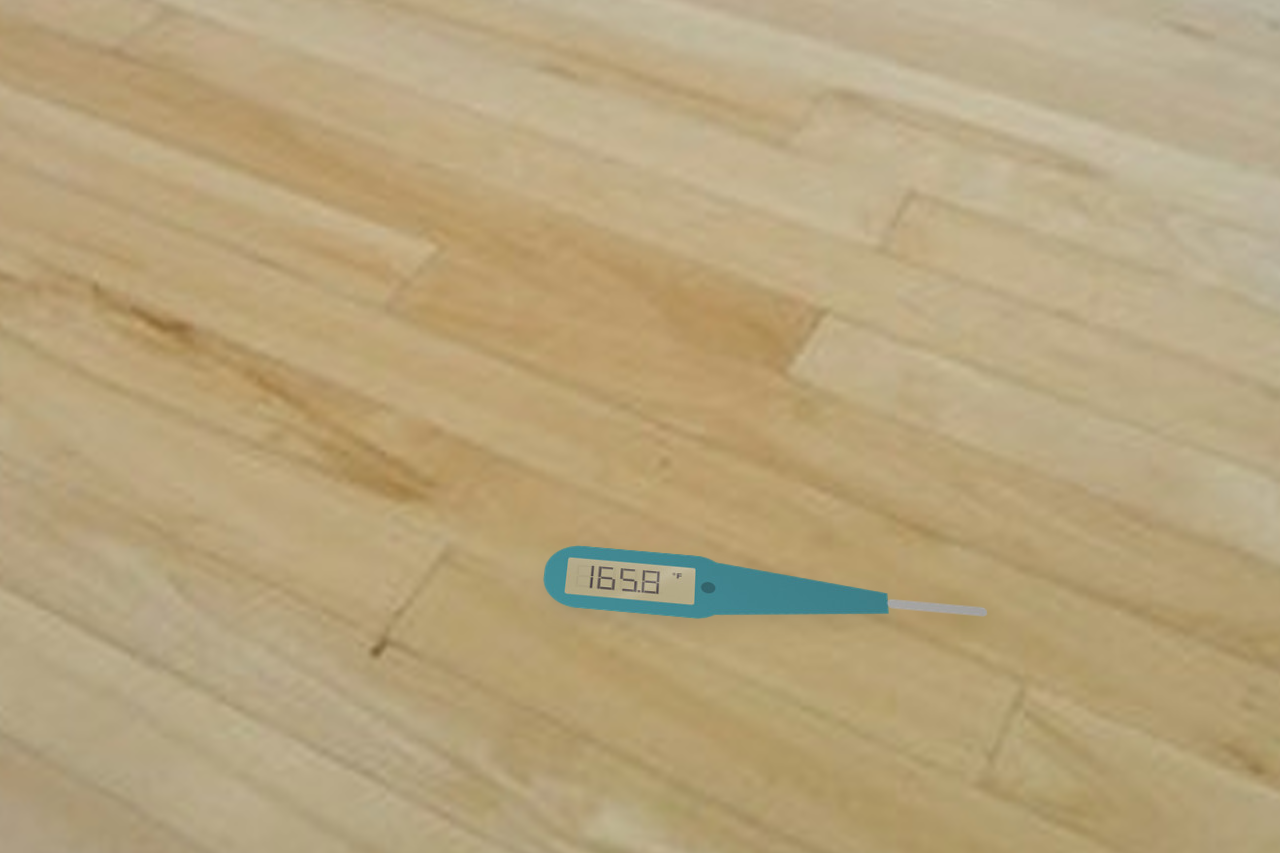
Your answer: 165.8 (°F)
